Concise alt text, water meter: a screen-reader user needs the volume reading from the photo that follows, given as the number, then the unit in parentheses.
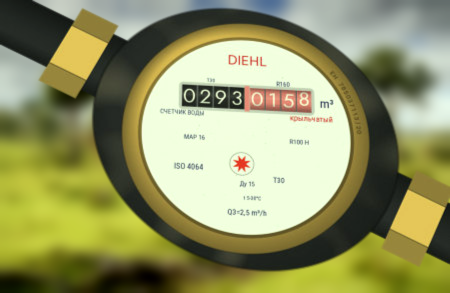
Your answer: 293.0158 (m³)
